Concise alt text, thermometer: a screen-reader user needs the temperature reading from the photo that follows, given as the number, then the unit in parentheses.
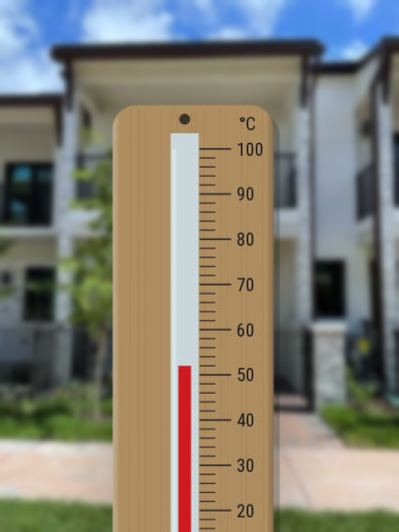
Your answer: 52 (°C)
